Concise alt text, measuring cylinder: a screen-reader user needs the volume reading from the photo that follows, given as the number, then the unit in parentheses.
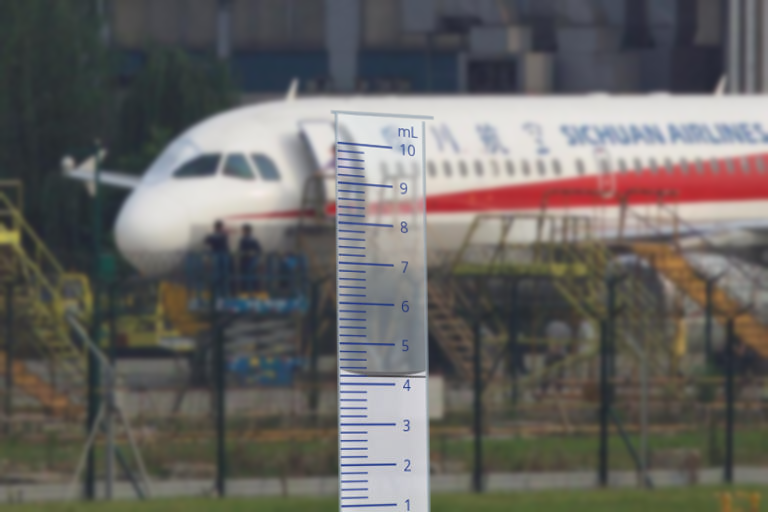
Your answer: 4.2 (mL)
